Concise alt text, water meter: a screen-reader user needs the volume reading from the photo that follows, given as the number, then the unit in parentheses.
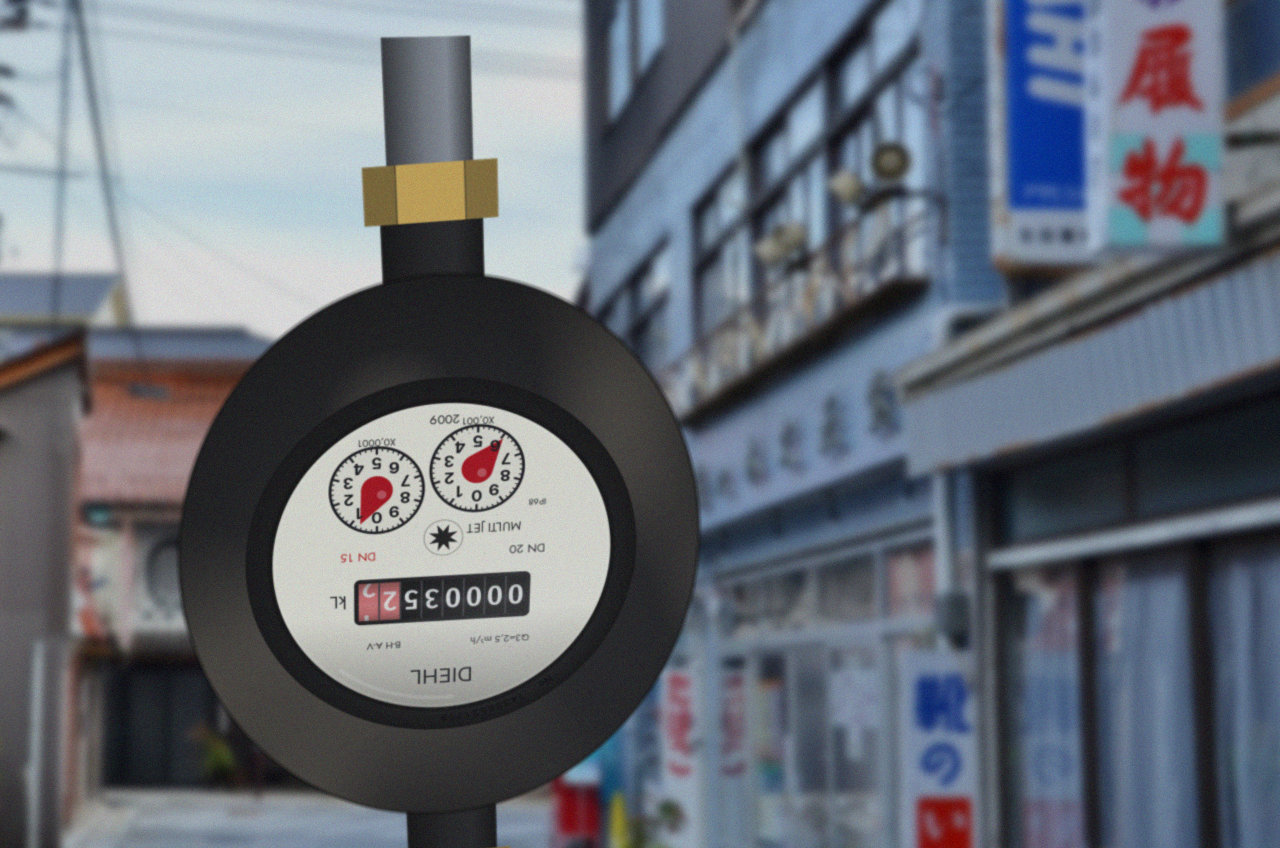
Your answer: 35.2160 (kL)
